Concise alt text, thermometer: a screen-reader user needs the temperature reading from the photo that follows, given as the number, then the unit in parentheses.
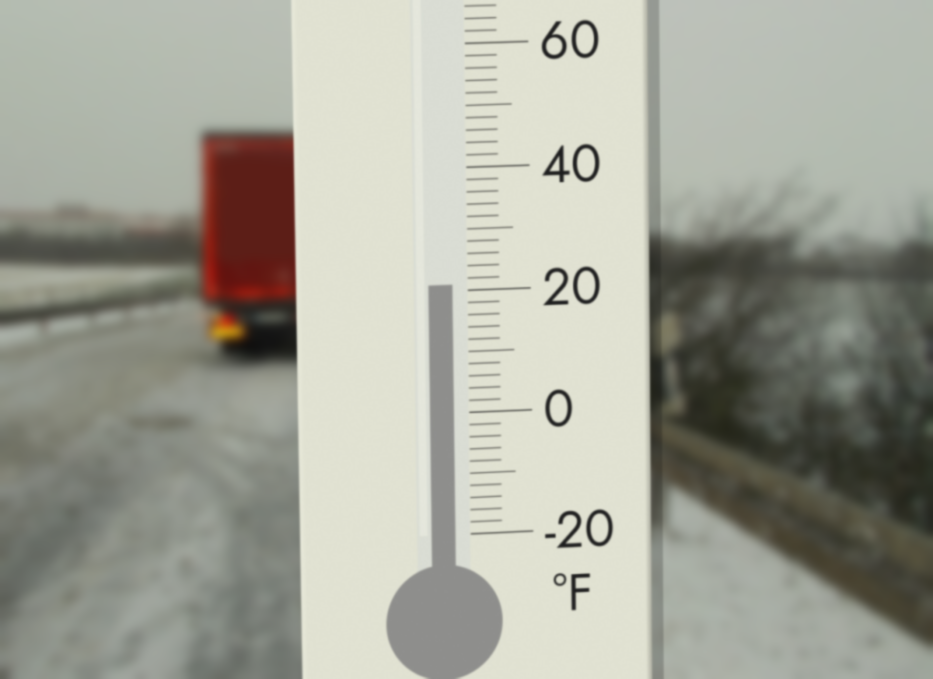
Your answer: 21 (°F)
